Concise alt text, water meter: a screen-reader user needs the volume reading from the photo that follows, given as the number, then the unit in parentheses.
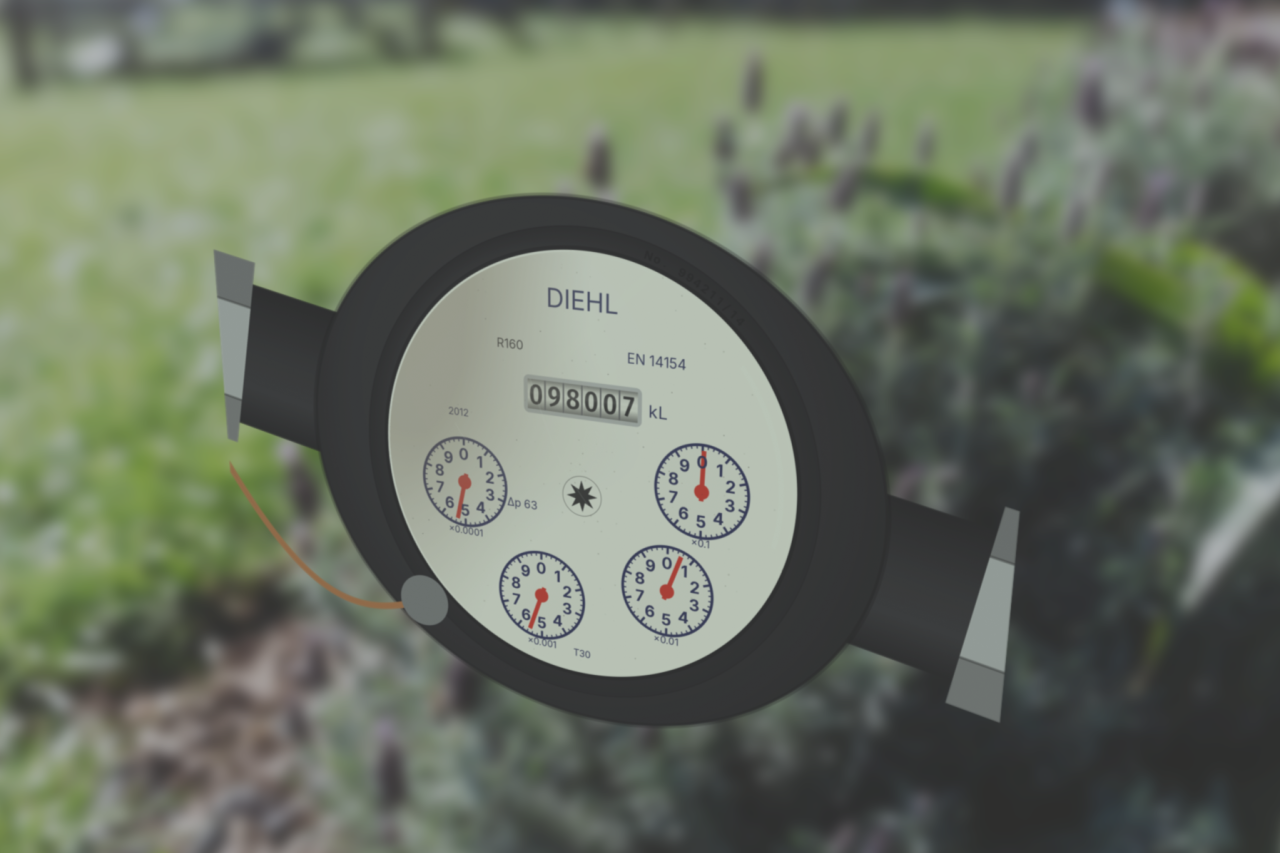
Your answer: 98007.0055 (kL)
